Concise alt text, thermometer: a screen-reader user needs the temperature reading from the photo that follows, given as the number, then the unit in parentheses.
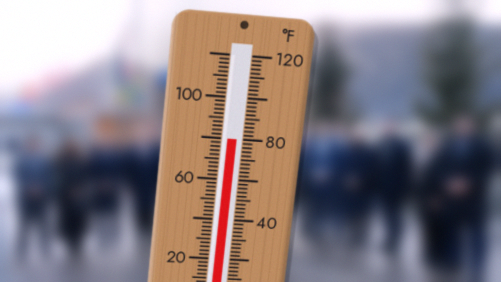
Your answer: 80 (°F)
